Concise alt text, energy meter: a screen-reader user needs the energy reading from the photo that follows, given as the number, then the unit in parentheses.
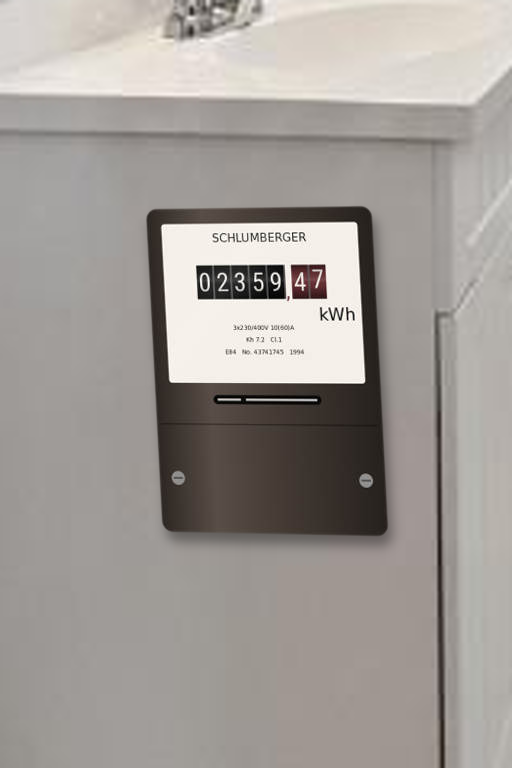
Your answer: 2359.47 (kWh)
